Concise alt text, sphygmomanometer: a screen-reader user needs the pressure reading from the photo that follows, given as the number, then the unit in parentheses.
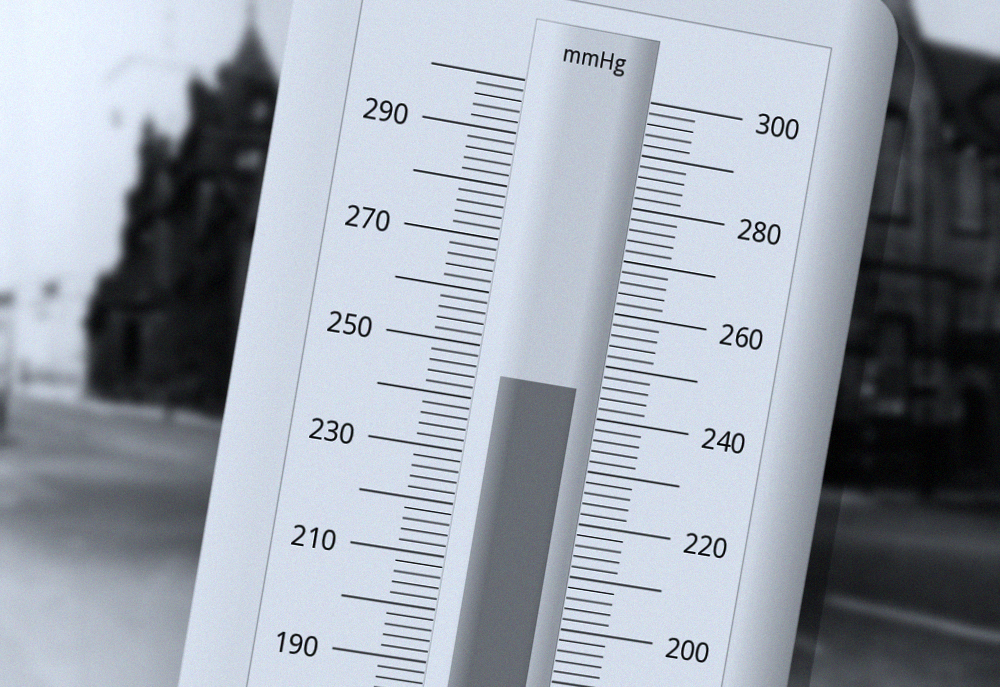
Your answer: 245 (mmHg)
